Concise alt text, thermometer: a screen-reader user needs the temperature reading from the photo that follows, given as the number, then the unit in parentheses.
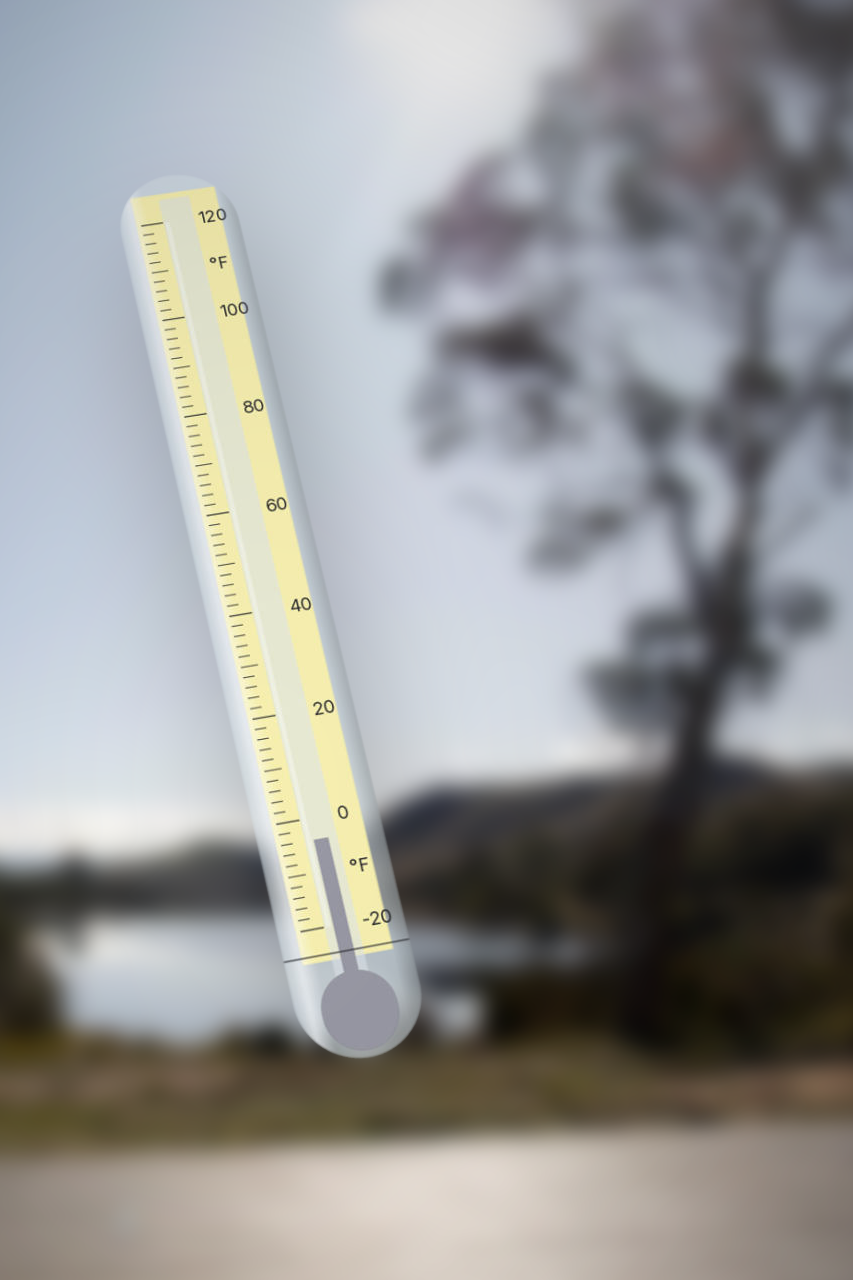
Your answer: -4 (°F)
